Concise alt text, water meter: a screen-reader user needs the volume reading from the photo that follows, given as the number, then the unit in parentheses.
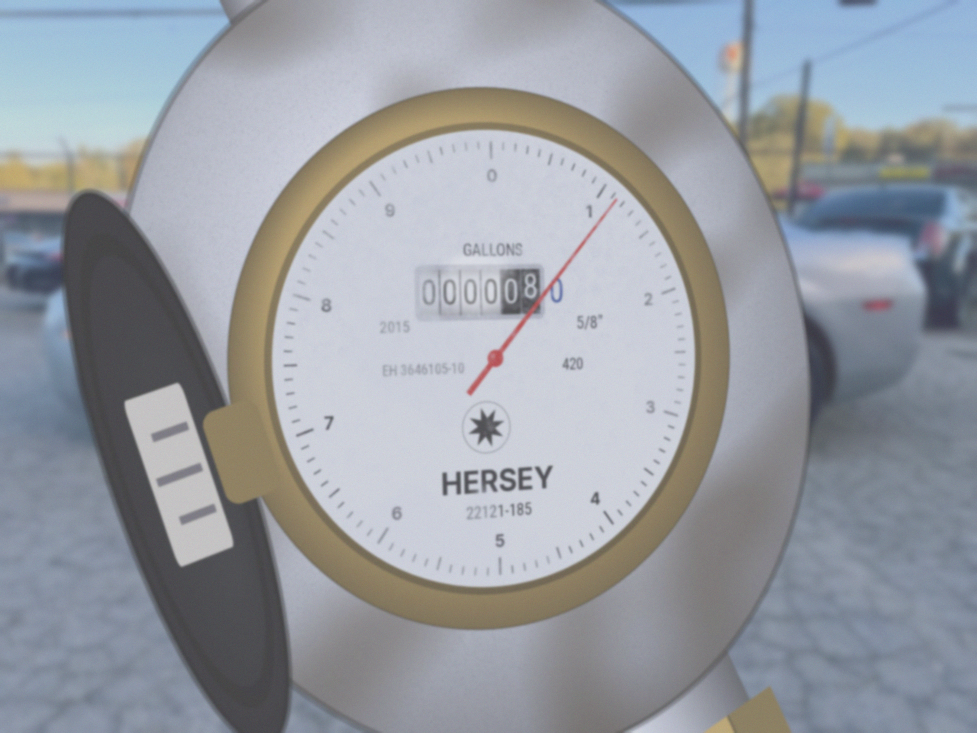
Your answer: 81.1 (gal)
